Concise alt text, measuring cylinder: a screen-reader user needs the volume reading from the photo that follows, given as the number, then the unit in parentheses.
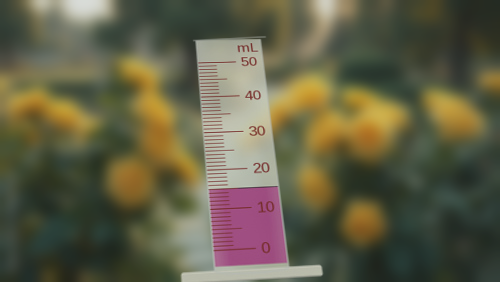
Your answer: 15 (mL)
